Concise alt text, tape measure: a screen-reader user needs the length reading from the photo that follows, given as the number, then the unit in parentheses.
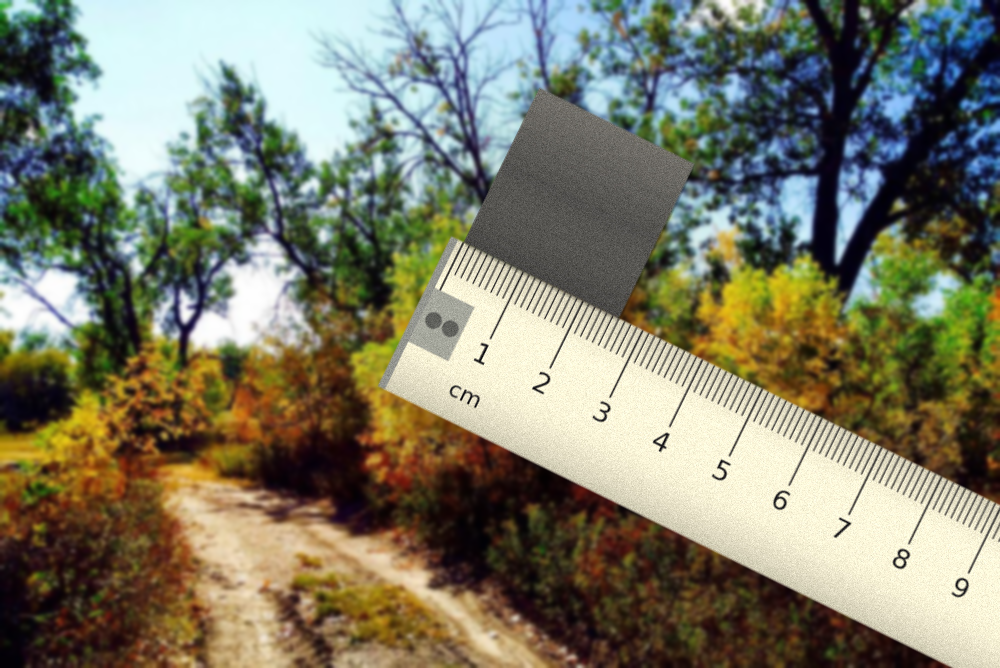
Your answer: 2.6 (cm)
